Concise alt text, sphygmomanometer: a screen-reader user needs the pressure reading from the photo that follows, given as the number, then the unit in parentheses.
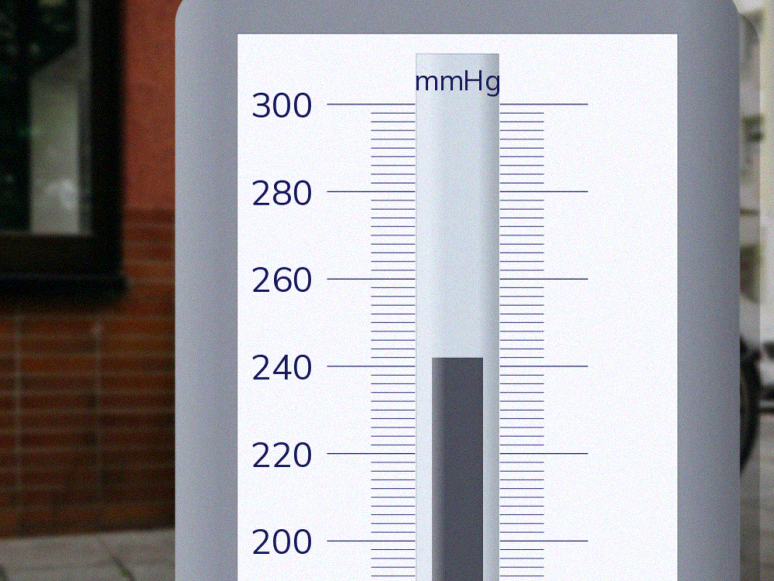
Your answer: 242 (mmHg)
